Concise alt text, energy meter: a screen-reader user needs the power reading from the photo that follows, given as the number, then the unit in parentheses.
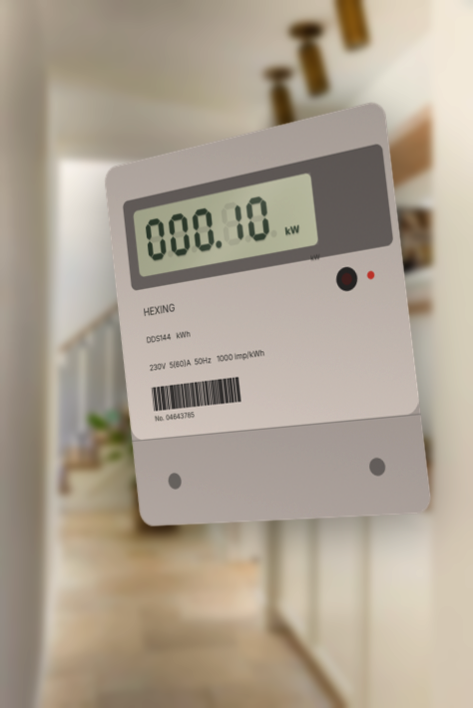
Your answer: 0.10 (kW)
